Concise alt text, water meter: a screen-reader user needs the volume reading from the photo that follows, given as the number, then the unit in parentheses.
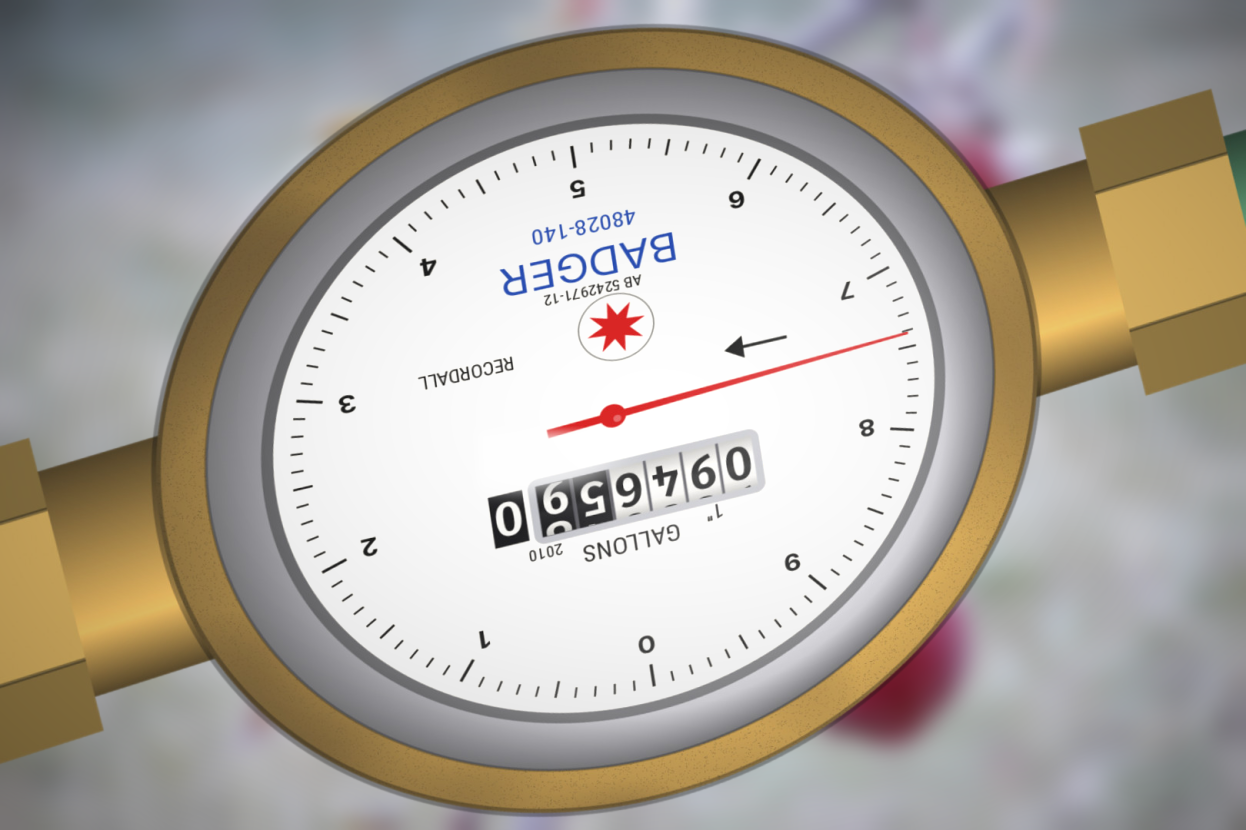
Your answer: 946587.4 (gal)
